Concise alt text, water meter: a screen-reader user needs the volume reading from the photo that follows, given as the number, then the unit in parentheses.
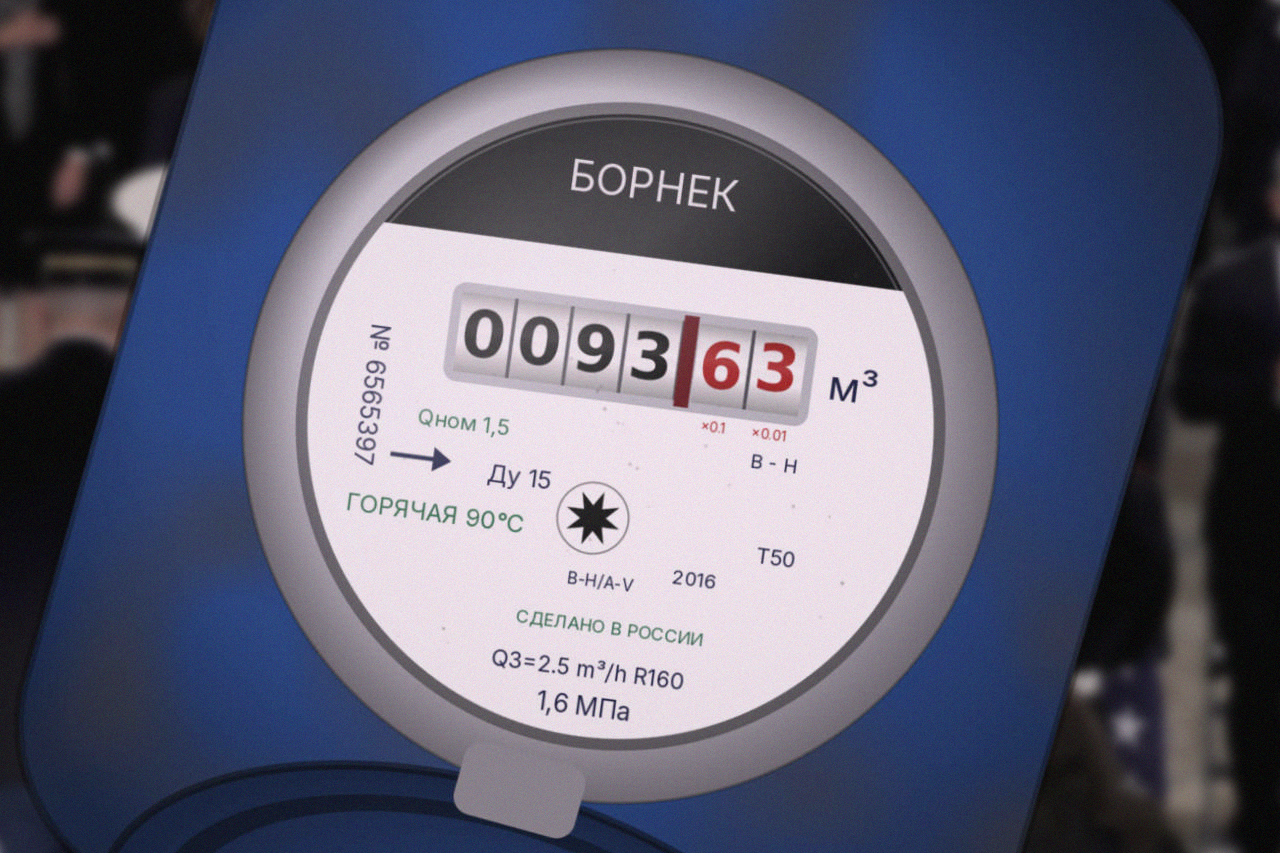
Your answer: 93.63 (m³)
